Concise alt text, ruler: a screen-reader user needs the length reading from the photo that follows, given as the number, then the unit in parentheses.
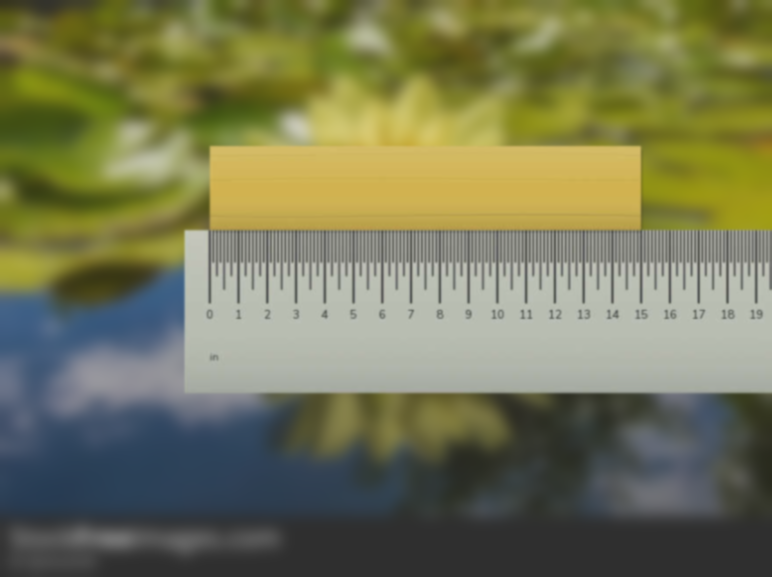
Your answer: 15 (in)
